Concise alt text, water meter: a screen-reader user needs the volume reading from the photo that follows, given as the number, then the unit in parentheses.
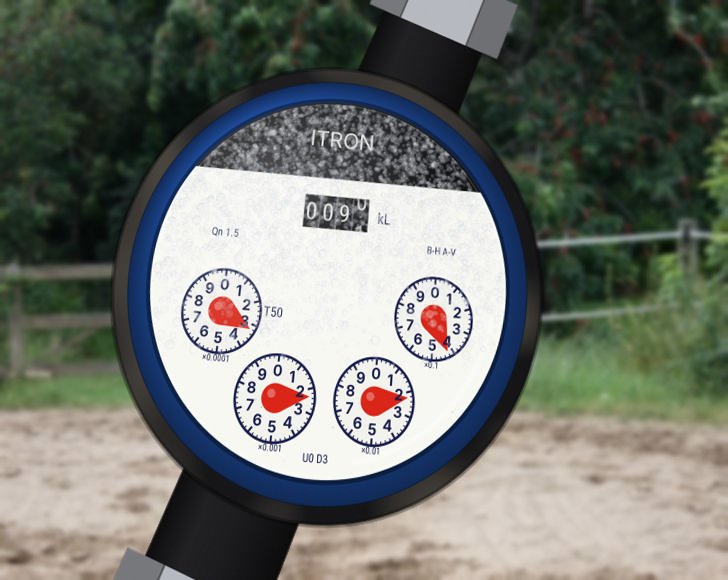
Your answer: 90.4223 (kL)
